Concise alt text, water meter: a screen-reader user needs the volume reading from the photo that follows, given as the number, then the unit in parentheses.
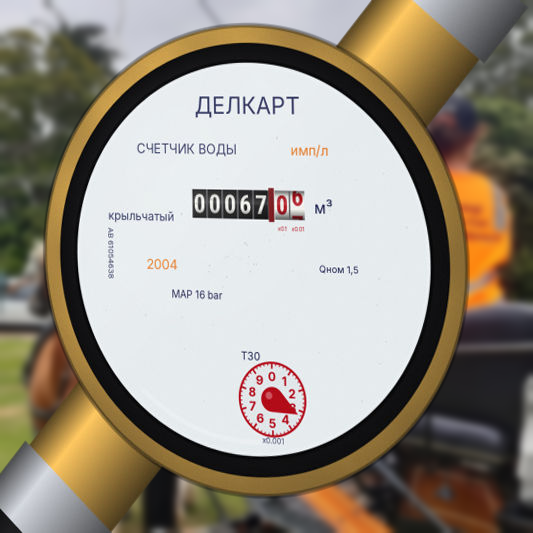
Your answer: 67.063 (m³)
